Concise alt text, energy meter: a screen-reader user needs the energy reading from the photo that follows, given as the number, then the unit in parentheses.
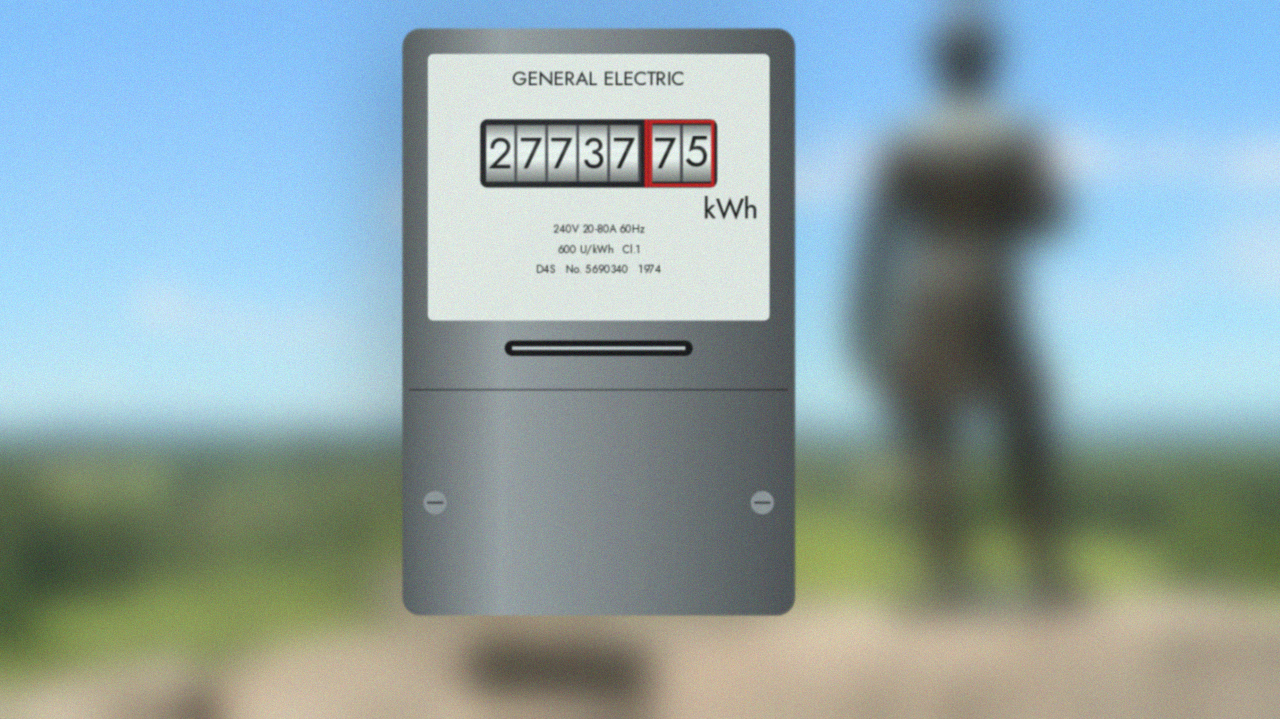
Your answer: 27737.75 (kWh)
